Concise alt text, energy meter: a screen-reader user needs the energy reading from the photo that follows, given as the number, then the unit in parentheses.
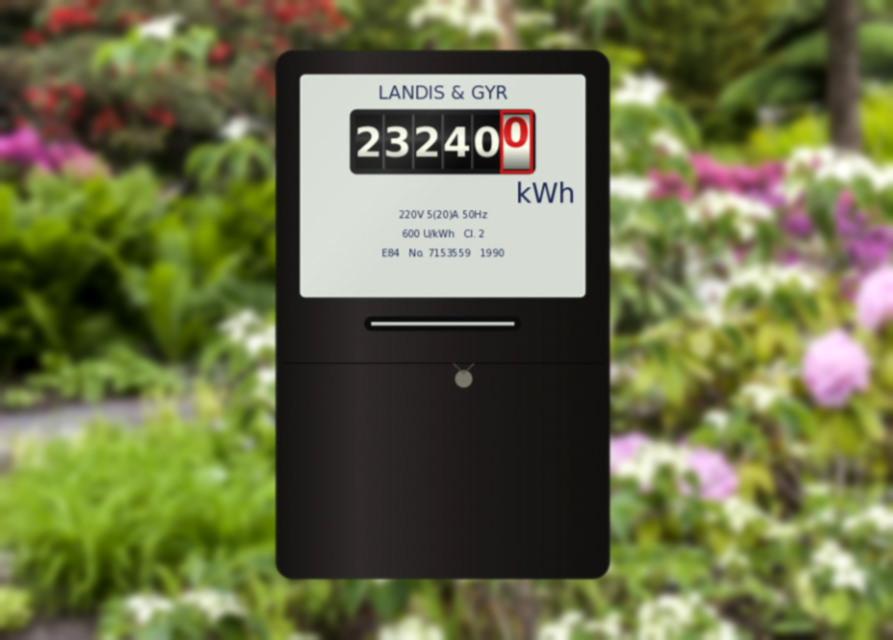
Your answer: 23240.0 (kWh)
